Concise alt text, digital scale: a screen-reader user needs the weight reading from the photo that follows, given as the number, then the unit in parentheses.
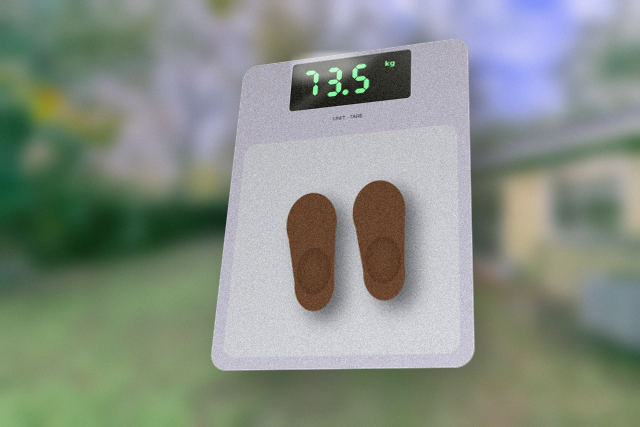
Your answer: 73.5 (kg)
